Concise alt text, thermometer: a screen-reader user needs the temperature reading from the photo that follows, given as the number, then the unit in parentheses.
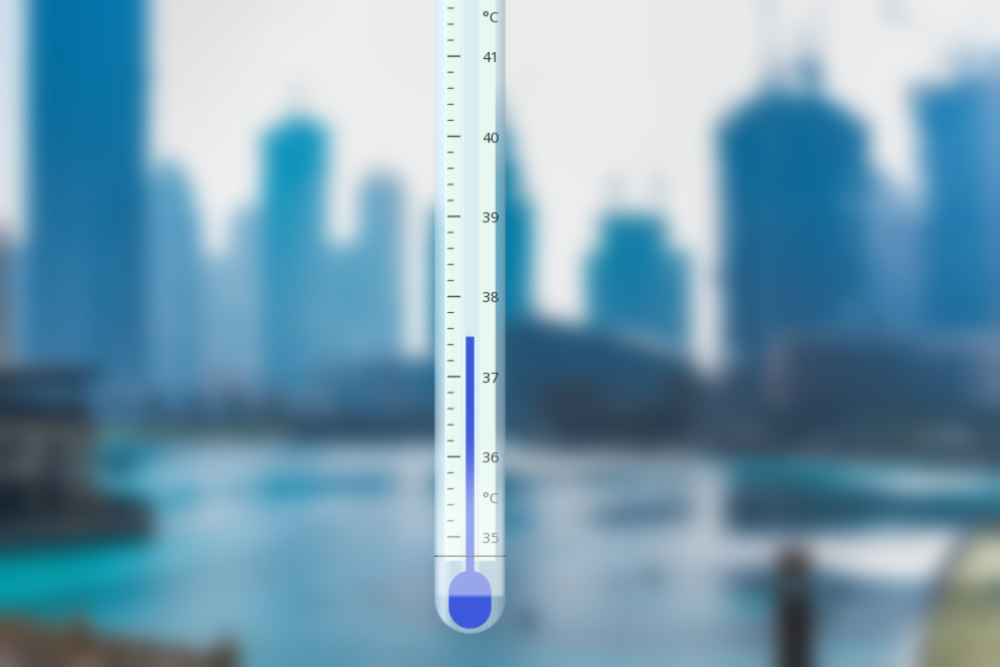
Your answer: 37.5 (°C)
